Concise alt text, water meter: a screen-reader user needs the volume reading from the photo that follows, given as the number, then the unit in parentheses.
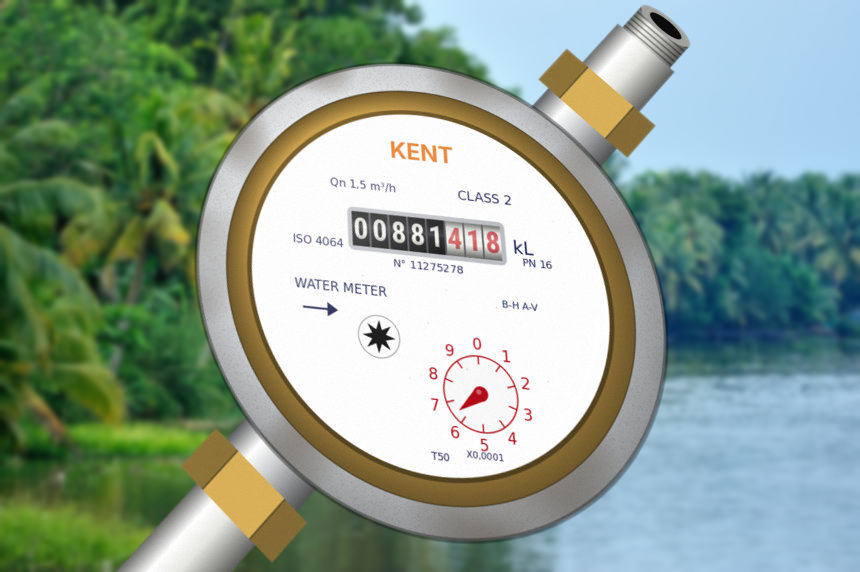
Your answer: 881.4186 (kL)
